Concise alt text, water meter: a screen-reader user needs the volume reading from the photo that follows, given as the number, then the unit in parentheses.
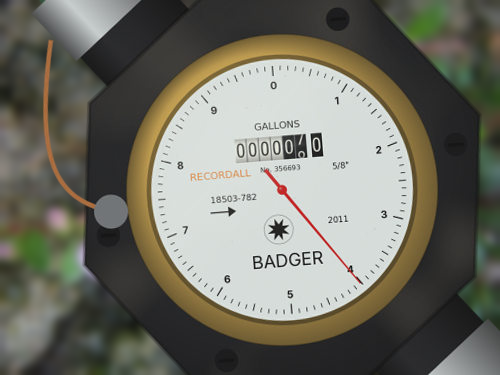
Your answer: 74.0 (gal)
